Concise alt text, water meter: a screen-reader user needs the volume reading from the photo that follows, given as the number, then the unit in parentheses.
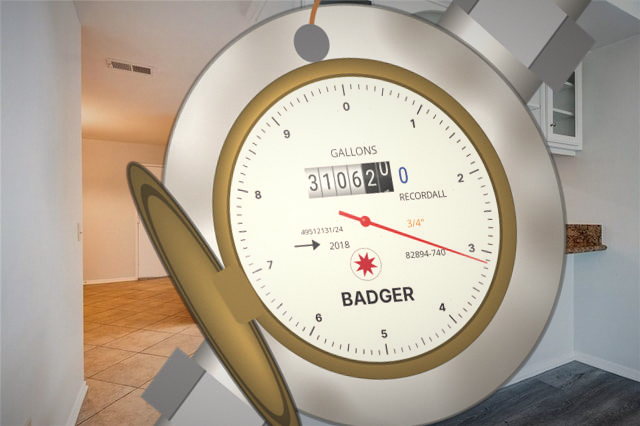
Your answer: 3106203.1 (gal)
